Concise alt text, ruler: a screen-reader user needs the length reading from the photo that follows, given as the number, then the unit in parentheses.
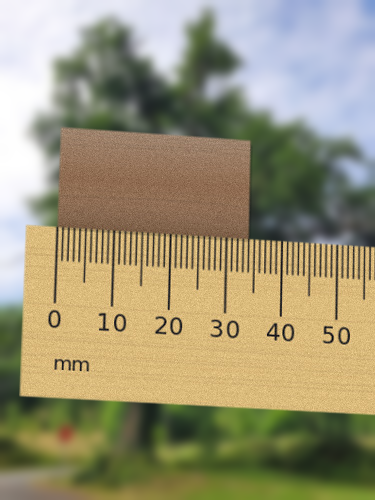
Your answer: 34 (mm)
